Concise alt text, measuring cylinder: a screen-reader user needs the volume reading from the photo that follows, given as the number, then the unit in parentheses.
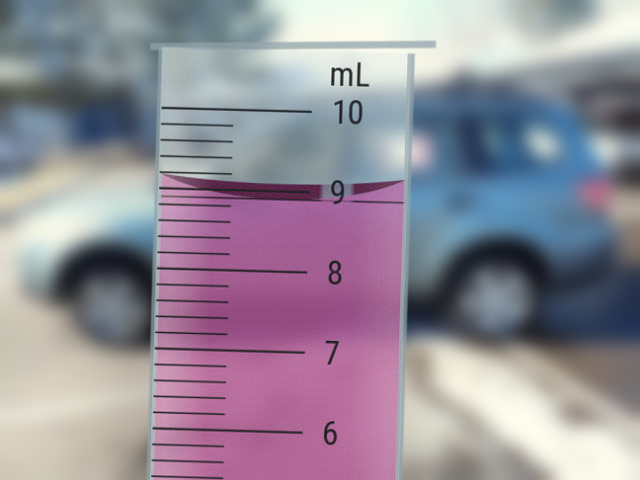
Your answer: 8.9 (mL)
